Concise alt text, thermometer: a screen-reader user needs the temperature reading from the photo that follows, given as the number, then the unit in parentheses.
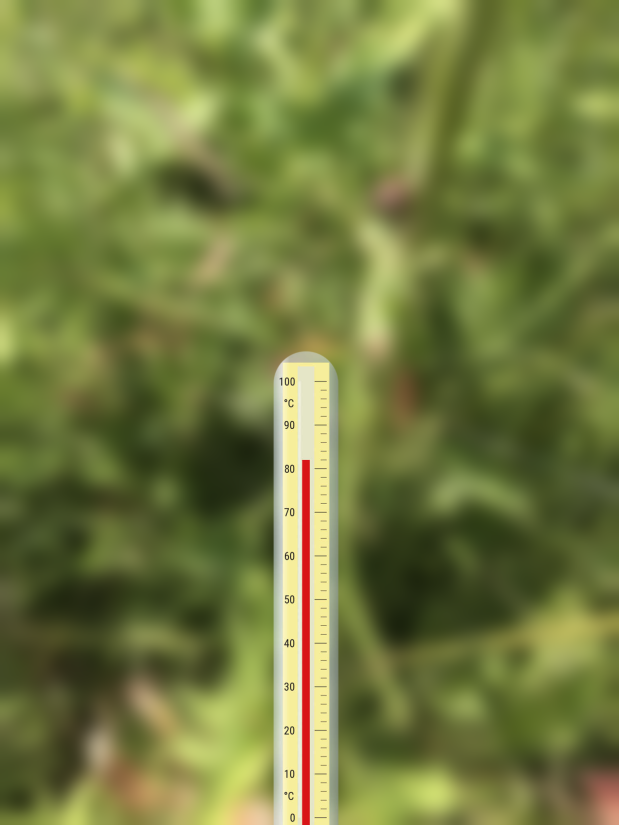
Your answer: 82 (°C)
